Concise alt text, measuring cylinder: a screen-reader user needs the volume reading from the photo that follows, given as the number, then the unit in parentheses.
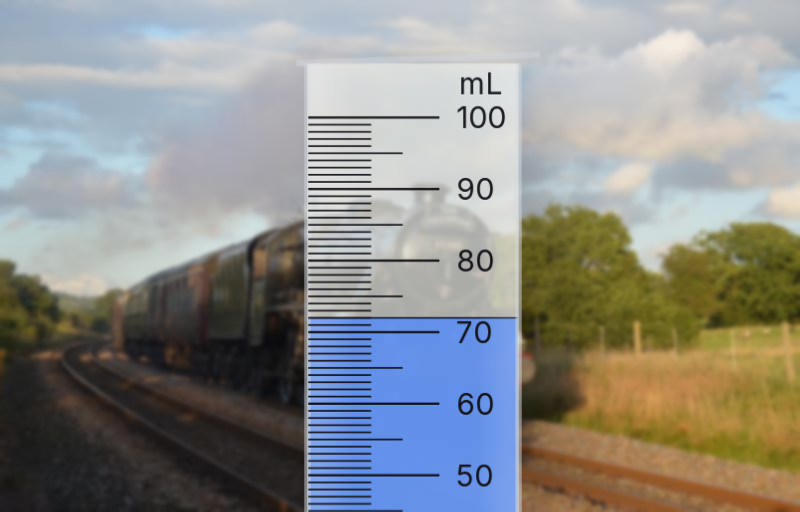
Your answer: 72 (mL)
